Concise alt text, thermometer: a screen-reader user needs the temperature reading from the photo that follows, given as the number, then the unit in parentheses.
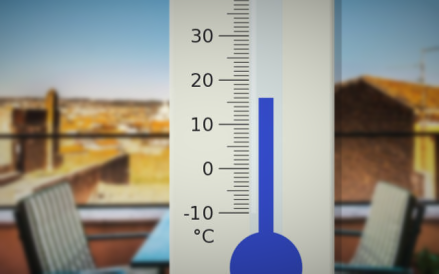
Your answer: 16 (°C)
